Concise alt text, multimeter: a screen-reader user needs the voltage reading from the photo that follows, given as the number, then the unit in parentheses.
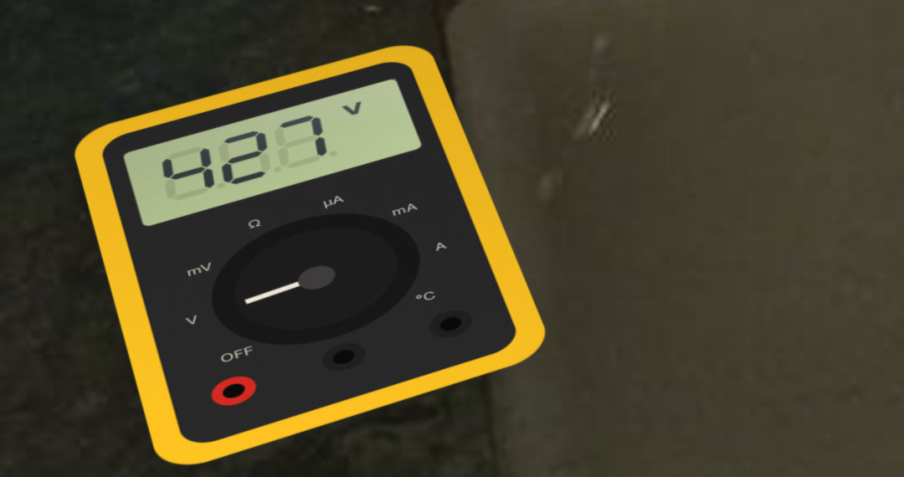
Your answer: 427 (V)
